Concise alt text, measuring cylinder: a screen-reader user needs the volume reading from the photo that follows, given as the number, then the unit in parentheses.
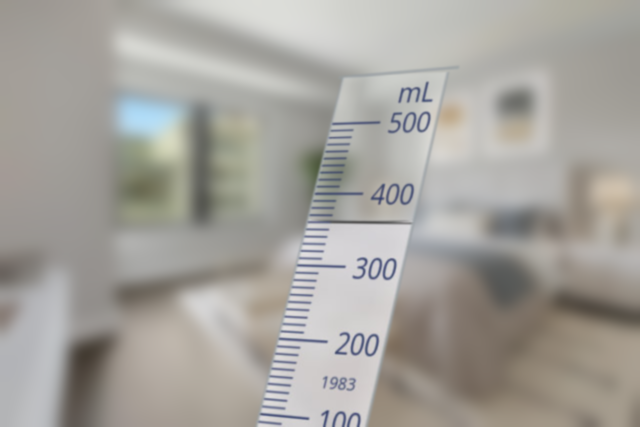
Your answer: 360 (mL)
